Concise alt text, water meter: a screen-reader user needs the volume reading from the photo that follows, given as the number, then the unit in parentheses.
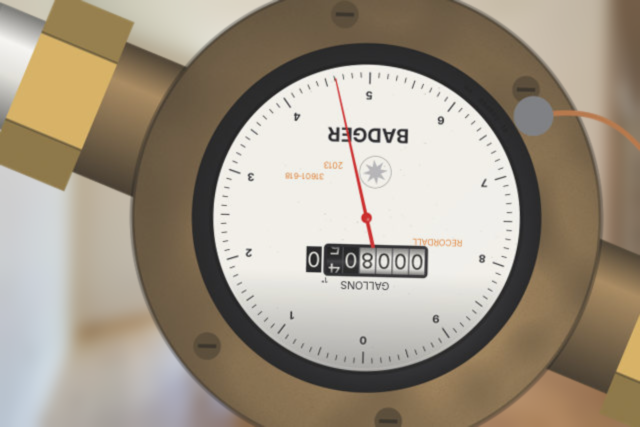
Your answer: 8044.6 (gal)
